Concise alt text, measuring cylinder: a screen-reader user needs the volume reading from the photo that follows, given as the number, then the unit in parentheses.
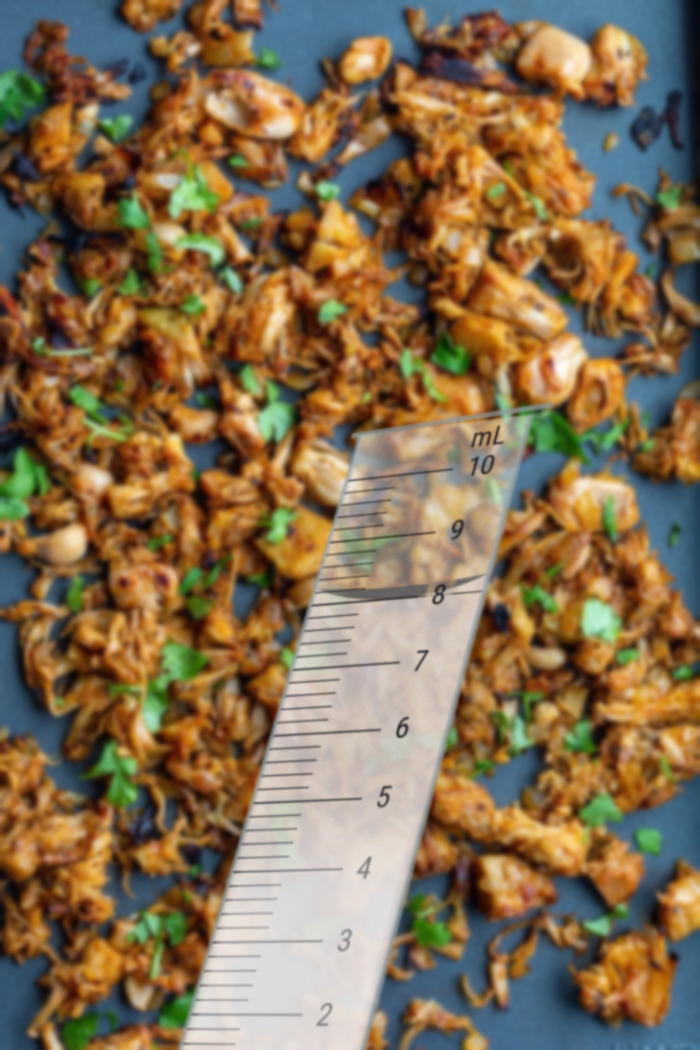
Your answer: 8 (mL)
